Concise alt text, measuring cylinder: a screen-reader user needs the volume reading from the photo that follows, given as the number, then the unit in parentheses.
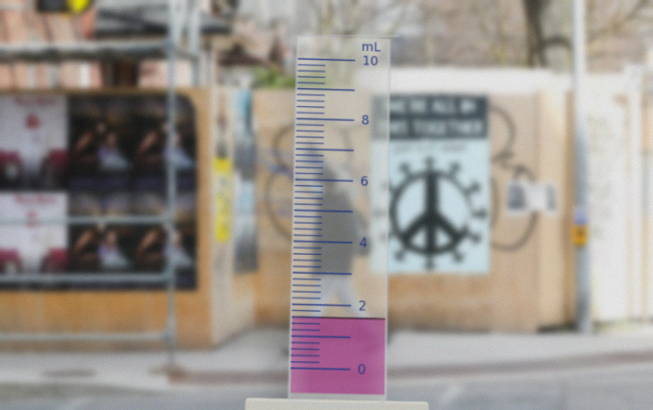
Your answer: 1.6 (mL)
